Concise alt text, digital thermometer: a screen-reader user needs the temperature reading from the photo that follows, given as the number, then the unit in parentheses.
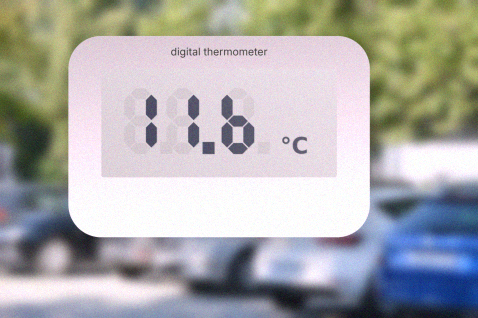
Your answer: 11.6 (°C)
